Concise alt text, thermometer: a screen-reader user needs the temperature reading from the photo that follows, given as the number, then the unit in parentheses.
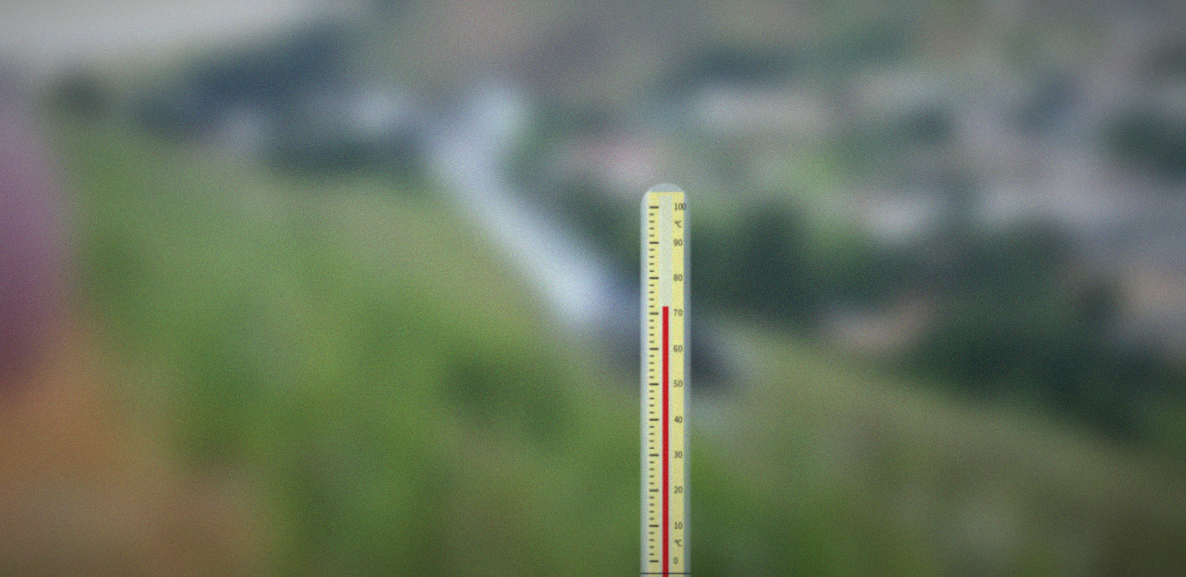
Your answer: 72 (°C)
